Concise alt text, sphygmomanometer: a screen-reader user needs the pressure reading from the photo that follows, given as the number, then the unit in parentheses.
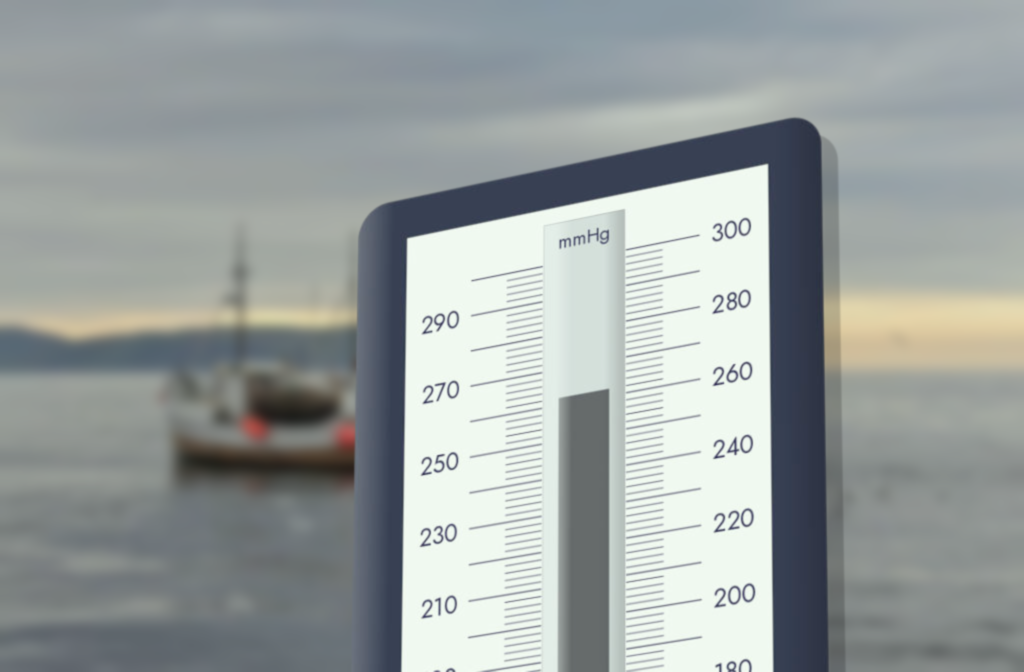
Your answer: 262 (mmHg)
